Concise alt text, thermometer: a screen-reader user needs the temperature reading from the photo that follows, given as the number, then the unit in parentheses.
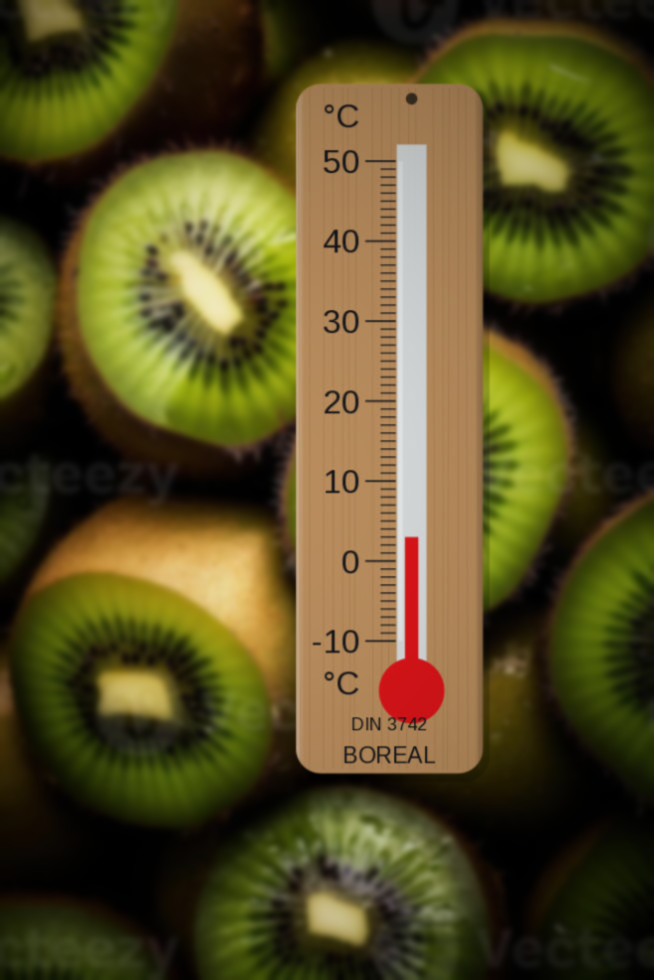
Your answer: 3 (°C)
